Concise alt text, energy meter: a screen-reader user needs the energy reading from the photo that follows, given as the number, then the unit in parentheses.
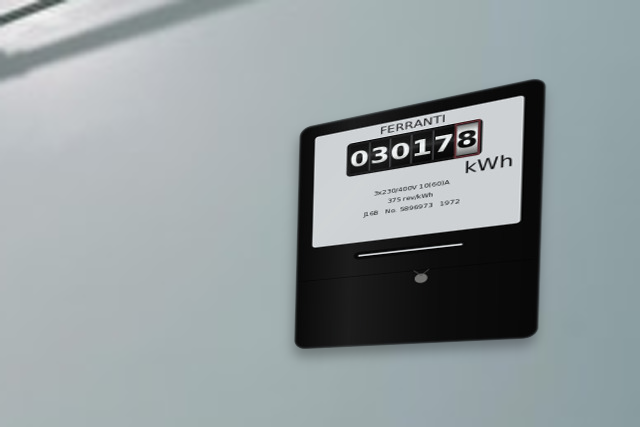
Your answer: 3017.8 (kWh)
